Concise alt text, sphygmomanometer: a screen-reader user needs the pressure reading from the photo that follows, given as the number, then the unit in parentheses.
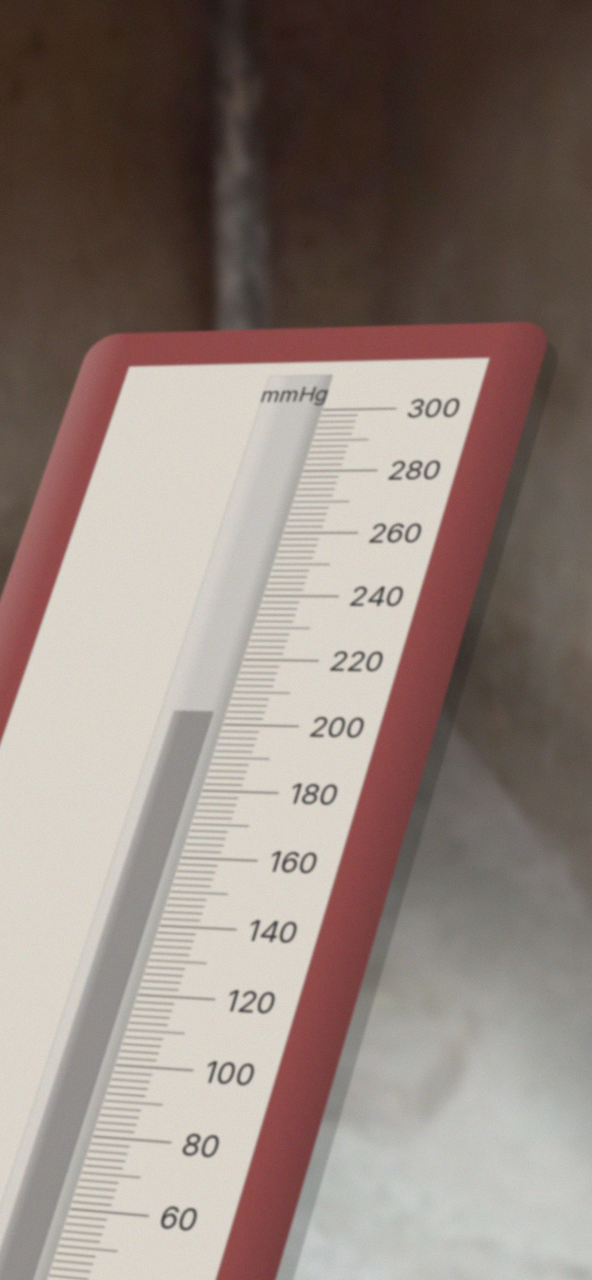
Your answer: 204 (mmHg)
